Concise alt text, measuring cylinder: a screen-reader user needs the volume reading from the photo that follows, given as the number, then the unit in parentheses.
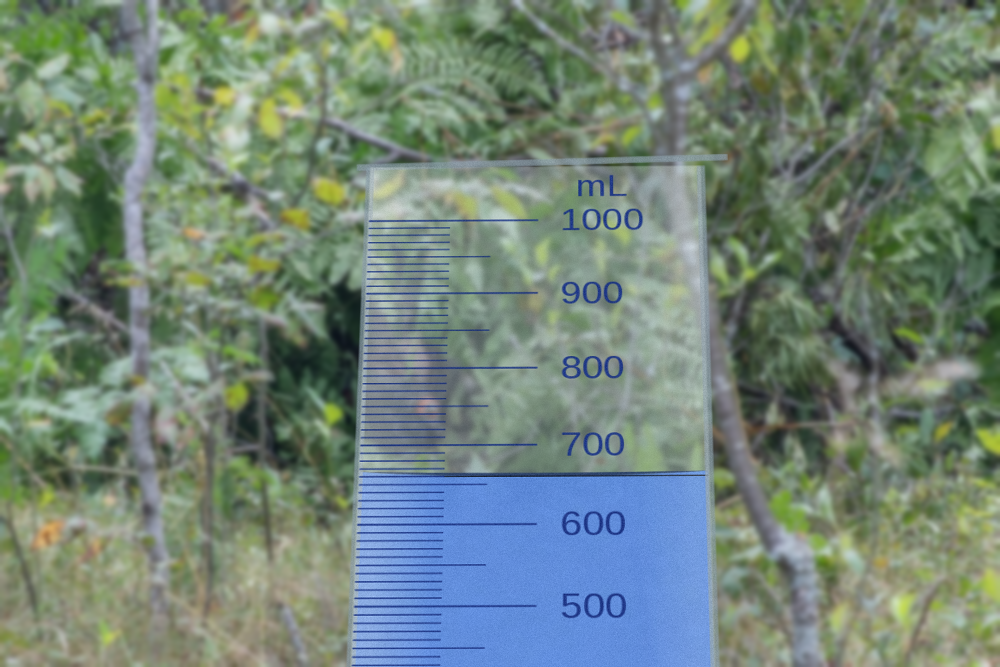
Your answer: 660 (mL)
